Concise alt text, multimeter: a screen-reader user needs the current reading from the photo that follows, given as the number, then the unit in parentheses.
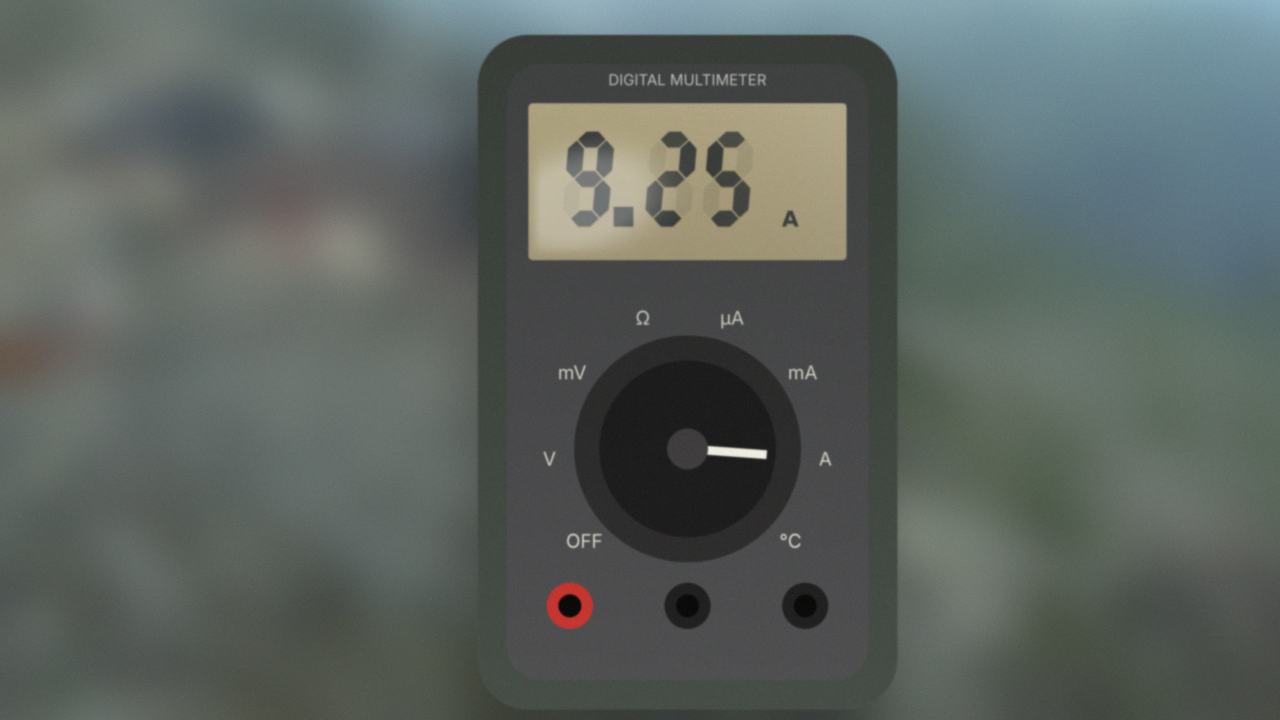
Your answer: 9.25 (A)
